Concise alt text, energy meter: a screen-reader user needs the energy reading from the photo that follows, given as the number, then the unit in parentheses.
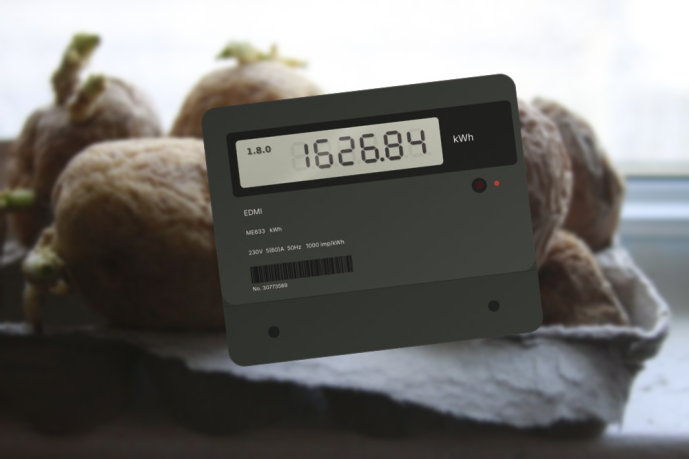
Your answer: 1626.84 (kWh)
